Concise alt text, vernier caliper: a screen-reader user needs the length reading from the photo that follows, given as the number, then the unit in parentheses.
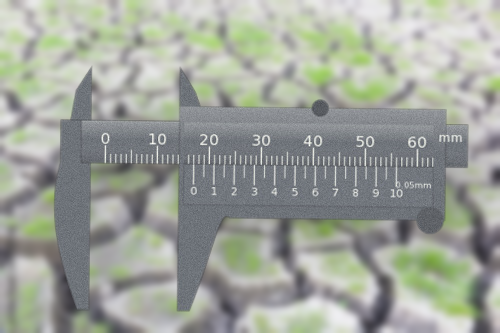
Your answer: 17.0 (mm)
